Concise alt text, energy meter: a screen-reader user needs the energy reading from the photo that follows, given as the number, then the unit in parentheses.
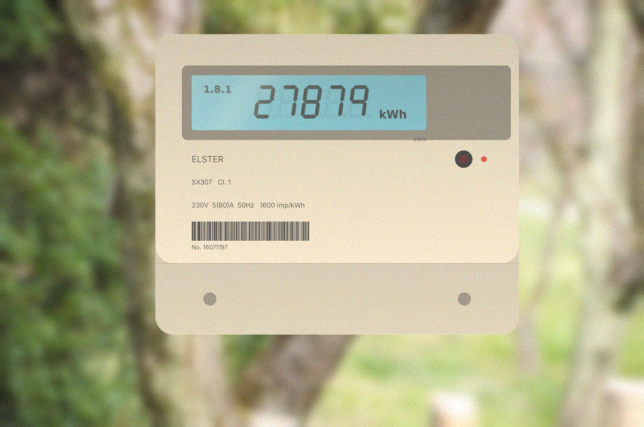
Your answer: 27879 (kWh)
